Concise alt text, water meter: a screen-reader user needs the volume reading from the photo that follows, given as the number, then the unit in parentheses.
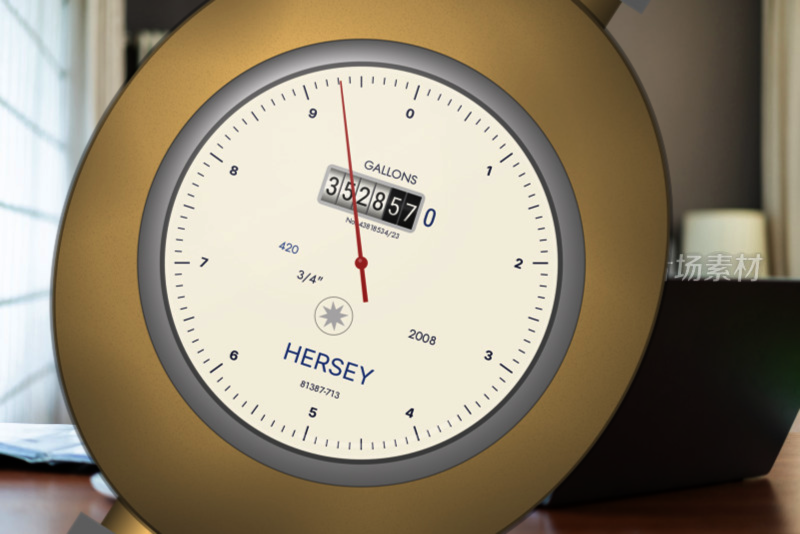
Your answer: 3528569.3 (gal)
